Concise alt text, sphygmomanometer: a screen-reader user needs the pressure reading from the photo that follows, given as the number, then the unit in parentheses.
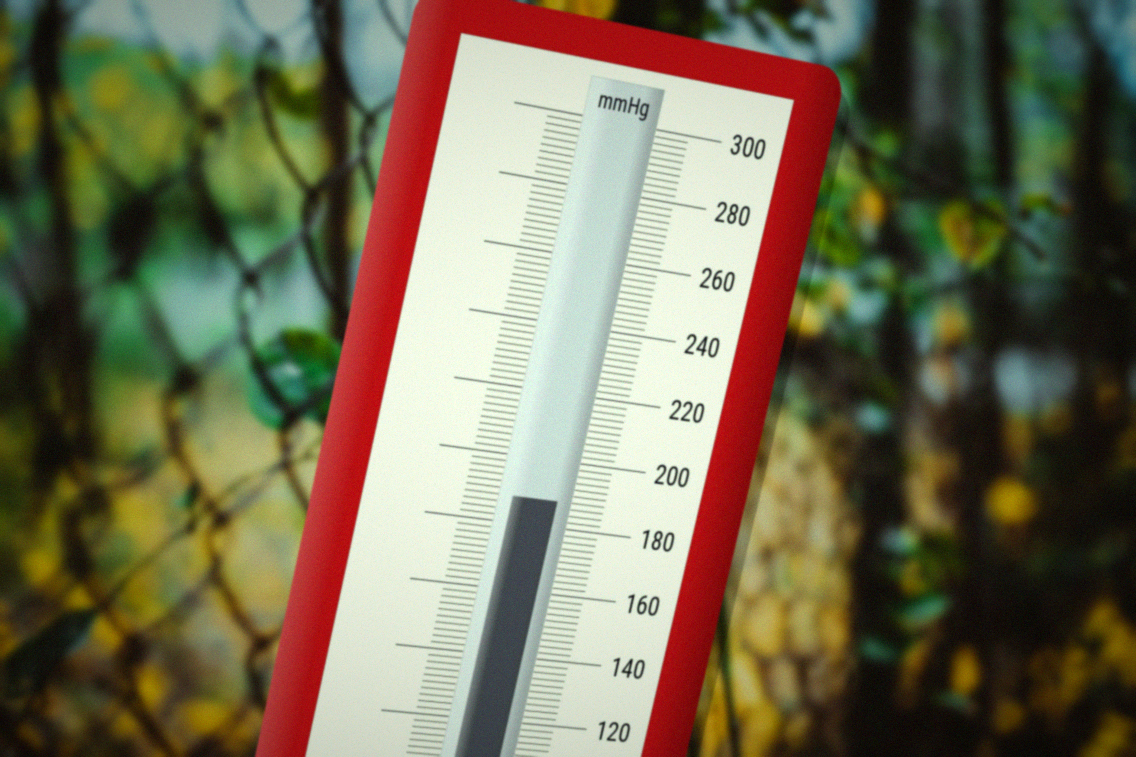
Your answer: 188 (mmHg)
